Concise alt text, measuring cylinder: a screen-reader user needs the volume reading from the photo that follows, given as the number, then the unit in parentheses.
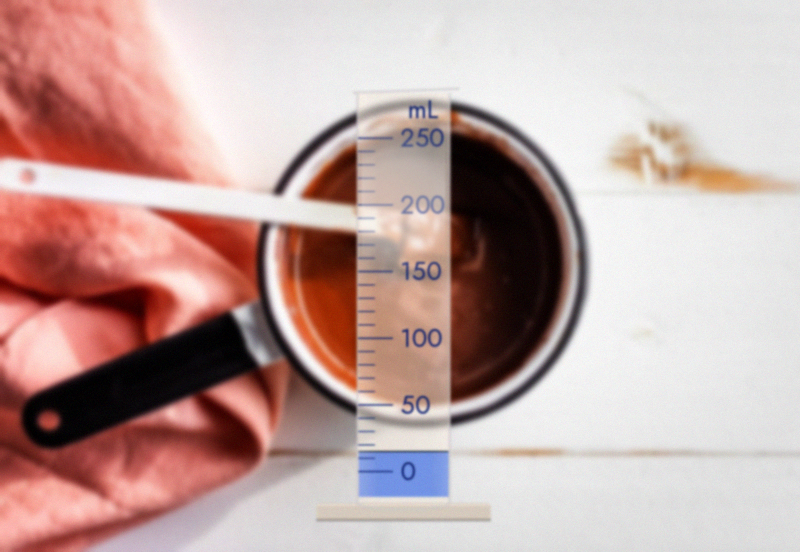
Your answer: 15 (mL)
